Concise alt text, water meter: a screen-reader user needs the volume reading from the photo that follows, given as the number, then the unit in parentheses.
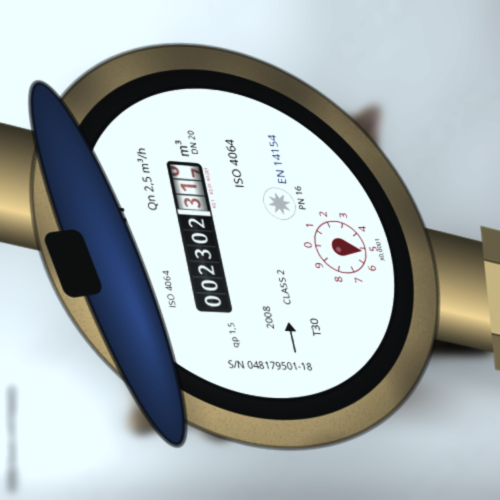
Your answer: 2302.3165 (m³)
